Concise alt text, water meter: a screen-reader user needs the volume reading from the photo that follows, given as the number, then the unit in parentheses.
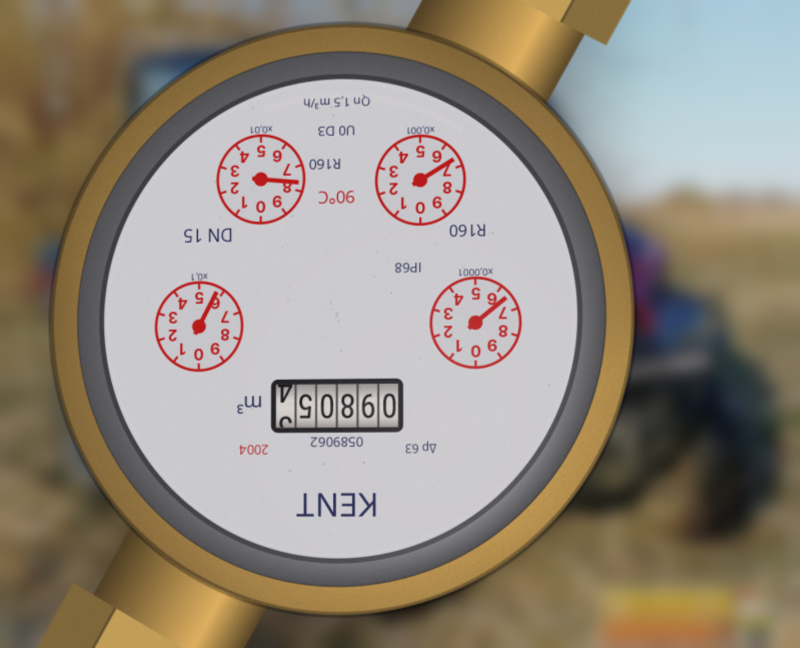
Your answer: 98053.5766 (m³)
